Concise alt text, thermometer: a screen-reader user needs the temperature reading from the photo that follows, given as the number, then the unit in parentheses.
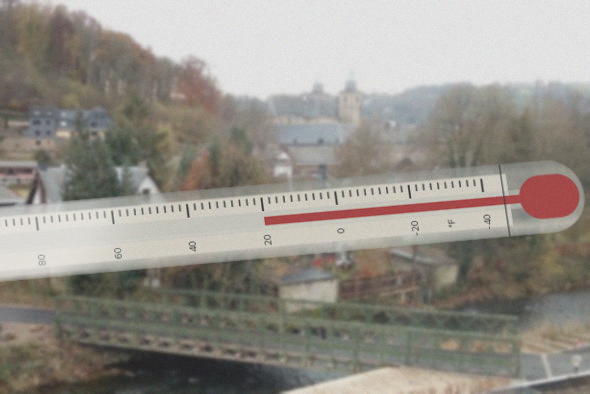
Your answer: 20 (°F)
